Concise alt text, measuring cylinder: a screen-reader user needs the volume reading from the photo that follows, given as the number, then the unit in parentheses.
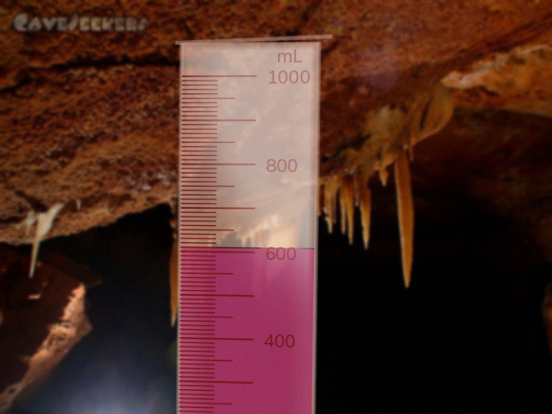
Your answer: 610 (mL)
